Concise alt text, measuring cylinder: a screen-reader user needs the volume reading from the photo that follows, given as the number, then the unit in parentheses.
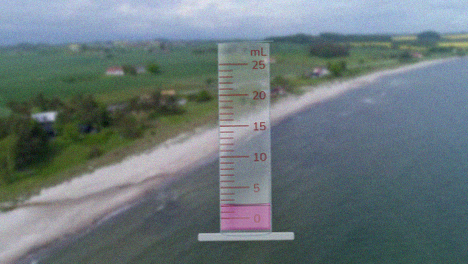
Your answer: 2 (mL)
